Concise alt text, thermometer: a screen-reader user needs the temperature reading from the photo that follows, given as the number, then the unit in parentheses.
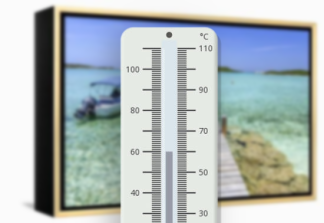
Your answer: 60 (°C)
